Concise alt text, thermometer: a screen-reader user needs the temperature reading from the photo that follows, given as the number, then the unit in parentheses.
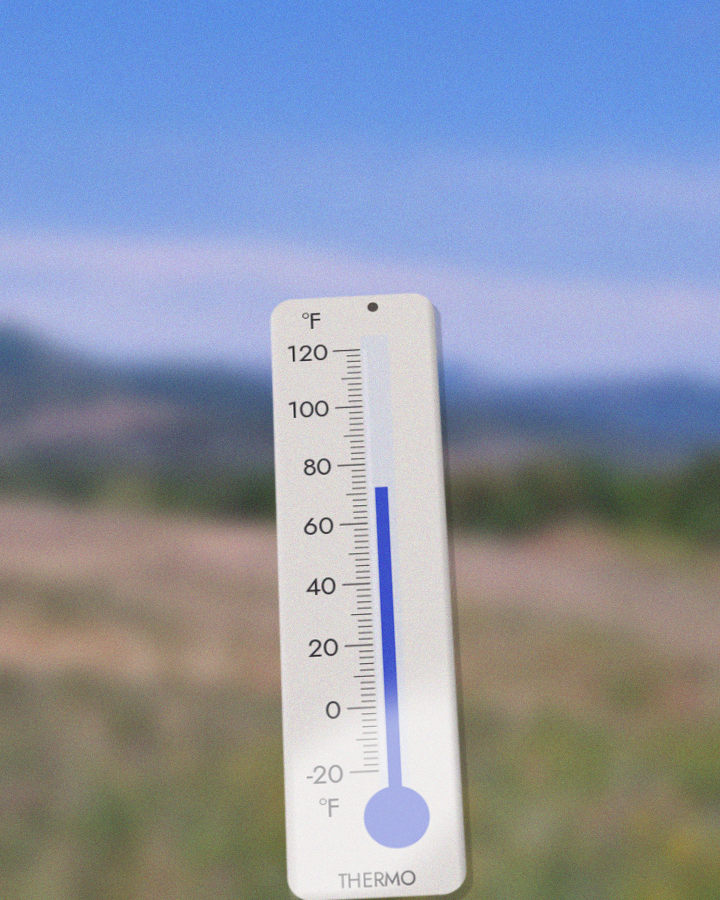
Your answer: 72 (°F)
